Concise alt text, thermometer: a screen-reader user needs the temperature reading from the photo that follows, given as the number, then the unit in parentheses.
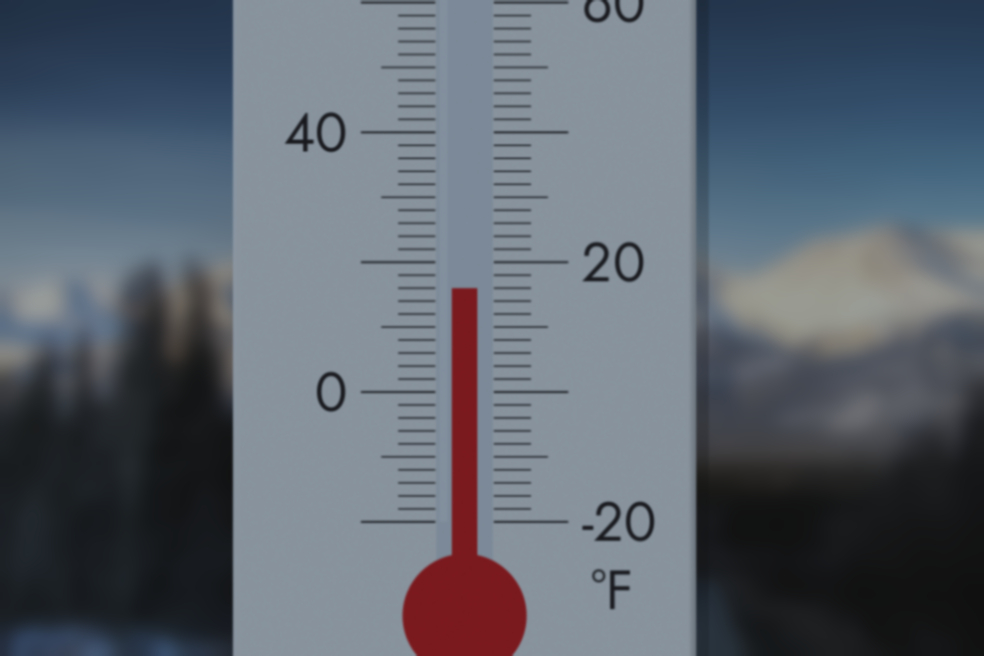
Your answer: 16 (°F)
